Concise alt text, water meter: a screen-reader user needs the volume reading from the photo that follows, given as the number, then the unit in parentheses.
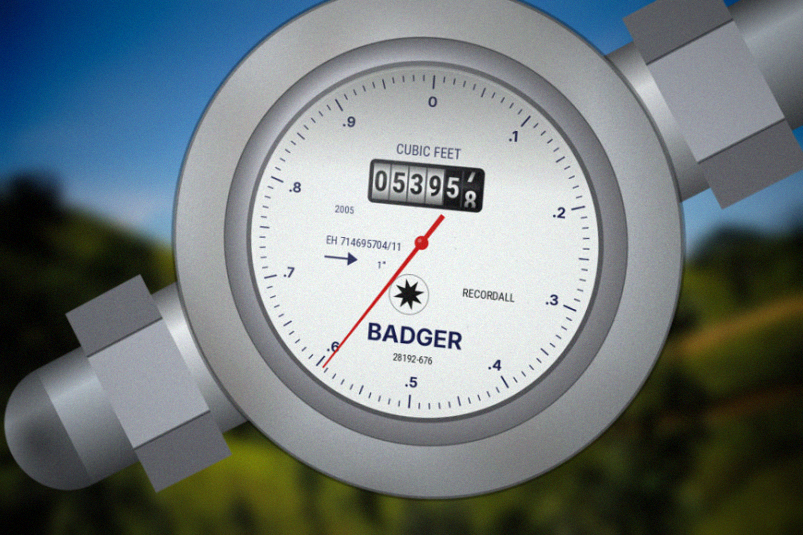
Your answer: 53957.59 (ft³)
